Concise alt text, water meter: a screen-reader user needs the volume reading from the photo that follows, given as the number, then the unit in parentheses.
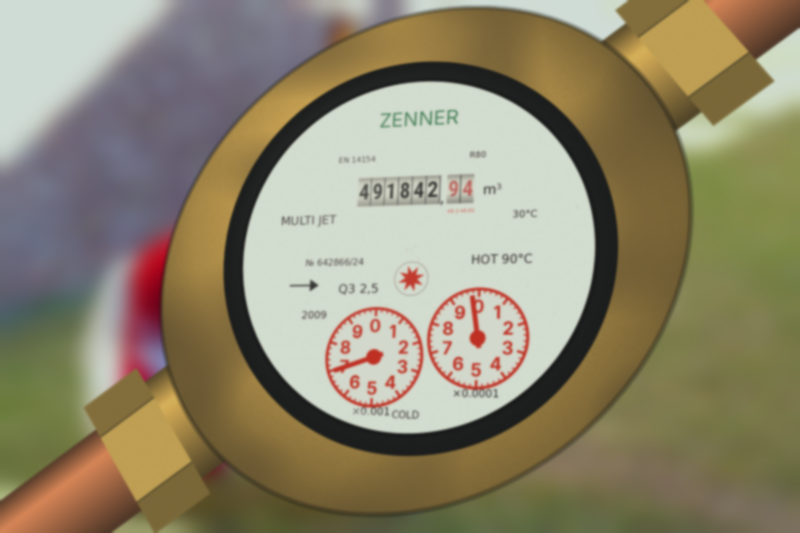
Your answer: 491842.9469 (m³)
